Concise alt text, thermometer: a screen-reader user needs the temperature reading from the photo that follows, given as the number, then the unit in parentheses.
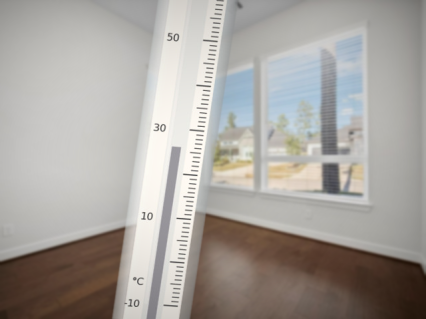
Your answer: 26 (°C)
